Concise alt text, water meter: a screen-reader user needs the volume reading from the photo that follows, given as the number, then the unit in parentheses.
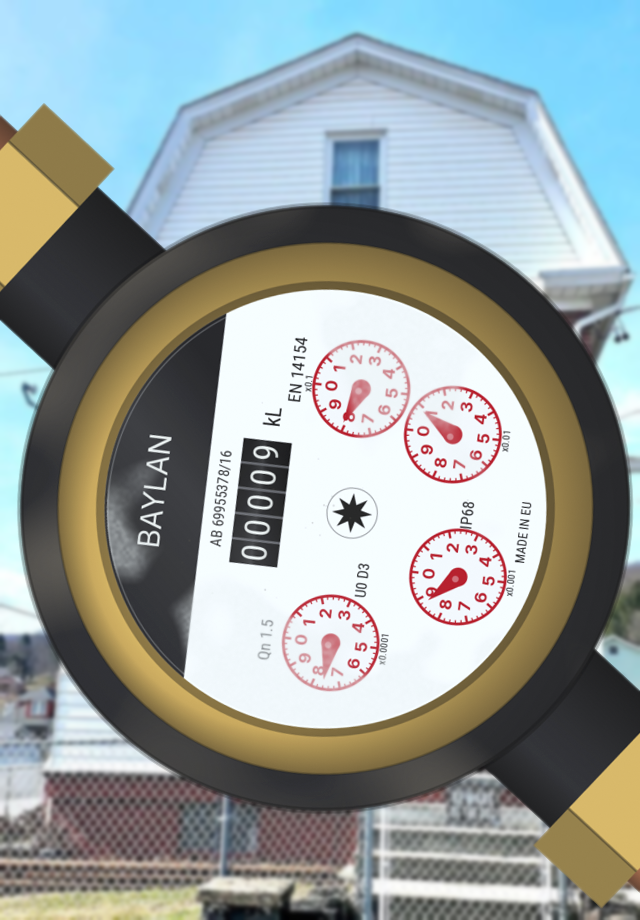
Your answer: 9.8087 (kL)
